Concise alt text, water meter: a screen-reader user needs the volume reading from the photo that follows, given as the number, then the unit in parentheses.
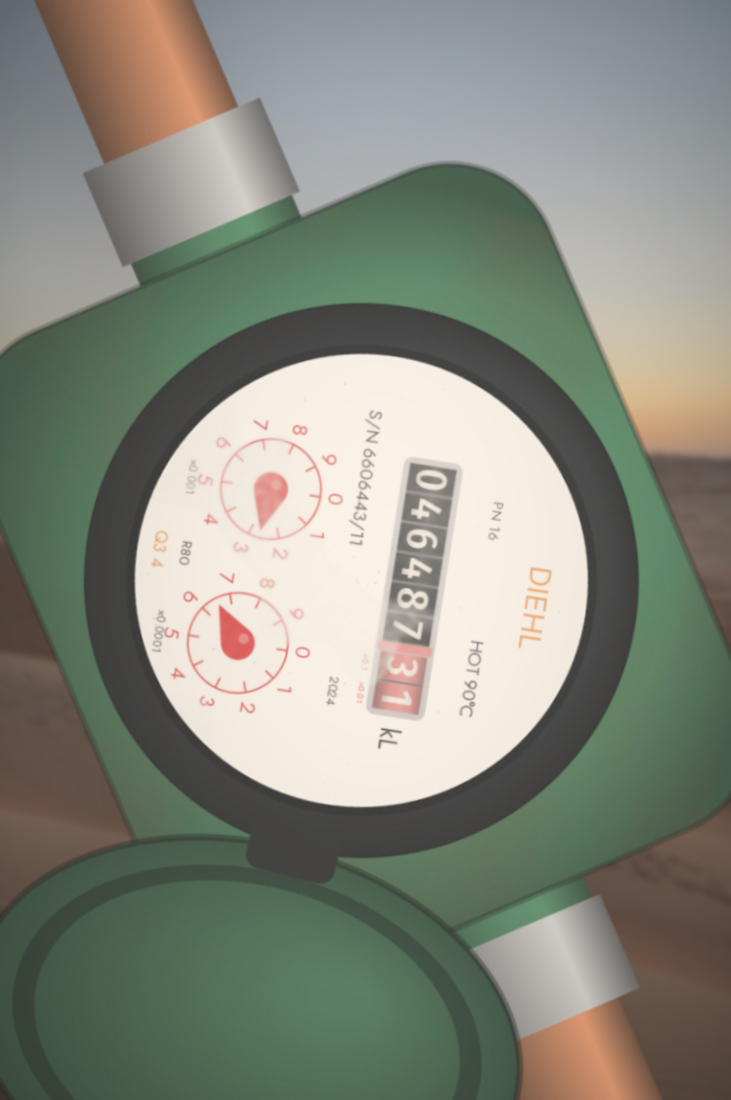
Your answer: 46487.3126 (kL)
